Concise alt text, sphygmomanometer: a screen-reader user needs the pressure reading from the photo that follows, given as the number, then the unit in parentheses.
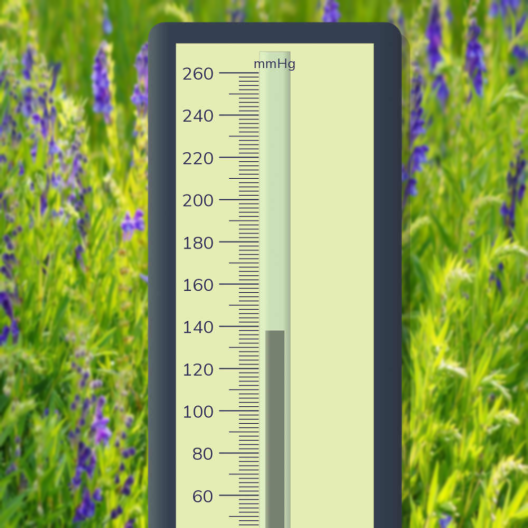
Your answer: 138 (mmHg)
